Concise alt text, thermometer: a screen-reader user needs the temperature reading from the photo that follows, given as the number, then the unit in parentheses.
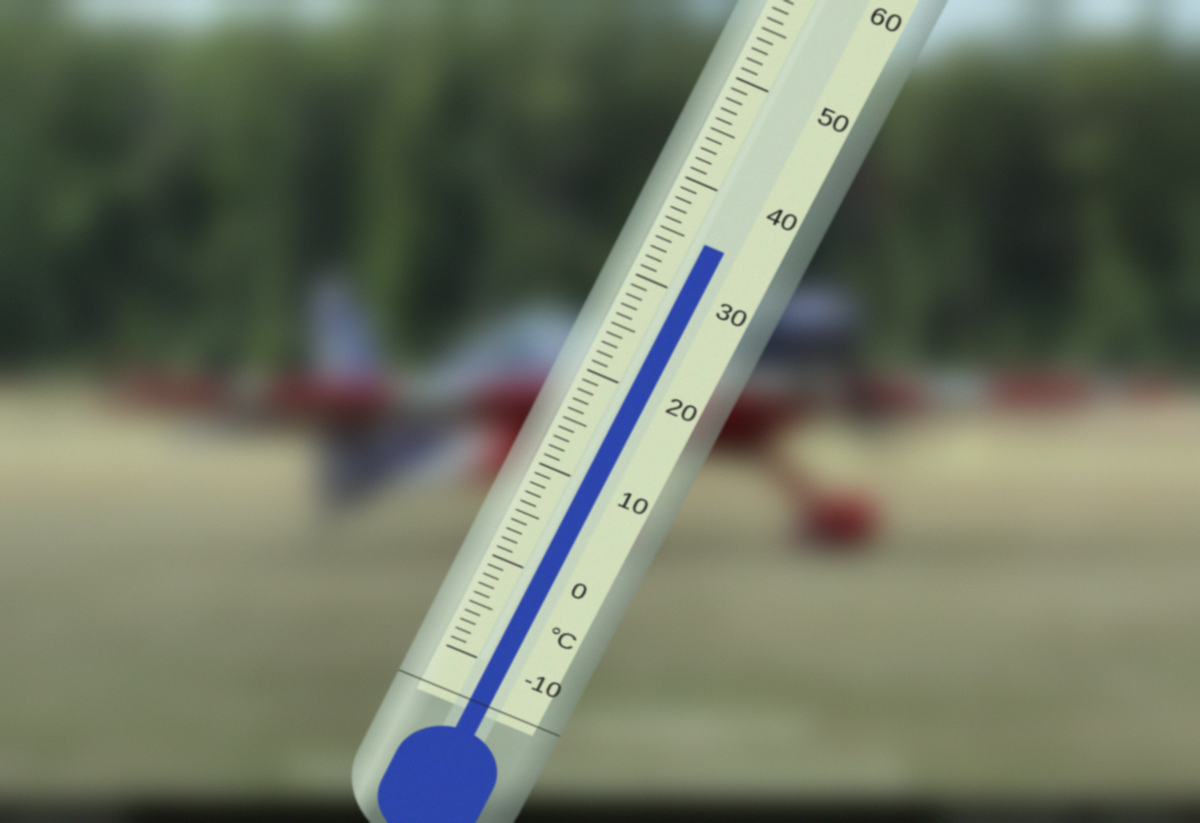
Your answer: 35 (°C)
